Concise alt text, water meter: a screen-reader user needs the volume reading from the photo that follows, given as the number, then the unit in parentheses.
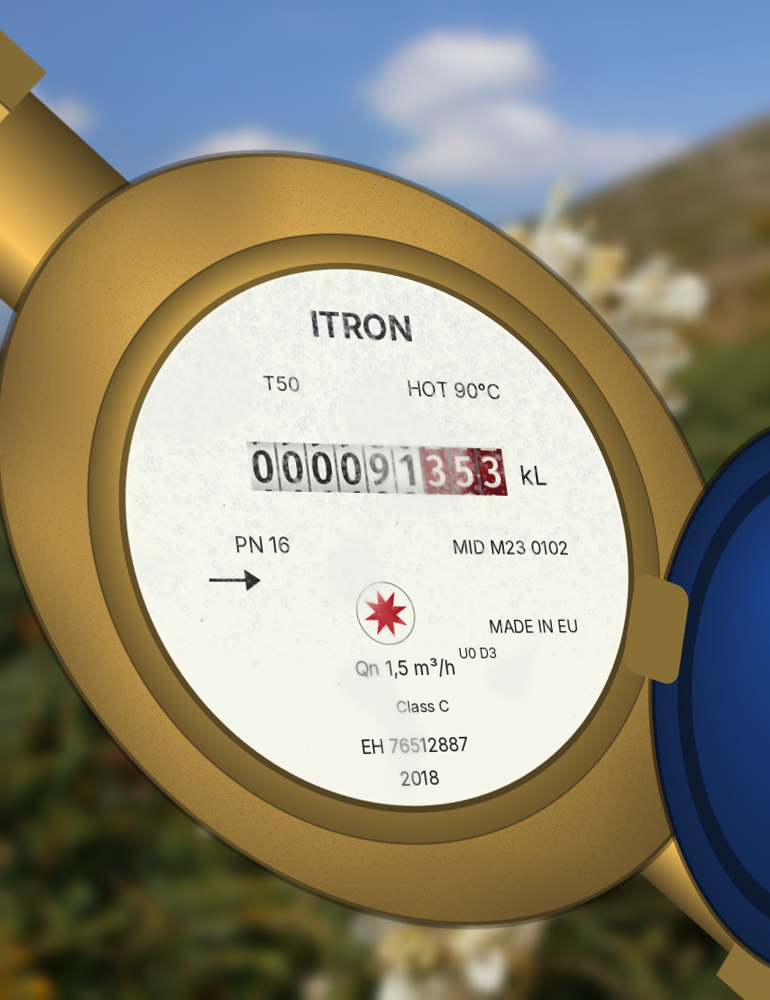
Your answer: 91.353 (kL)
